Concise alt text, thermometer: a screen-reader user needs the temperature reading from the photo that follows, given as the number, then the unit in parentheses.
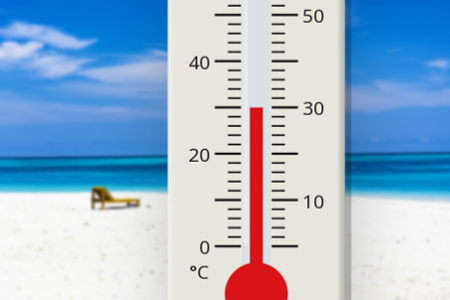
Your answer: 30 (°C)
